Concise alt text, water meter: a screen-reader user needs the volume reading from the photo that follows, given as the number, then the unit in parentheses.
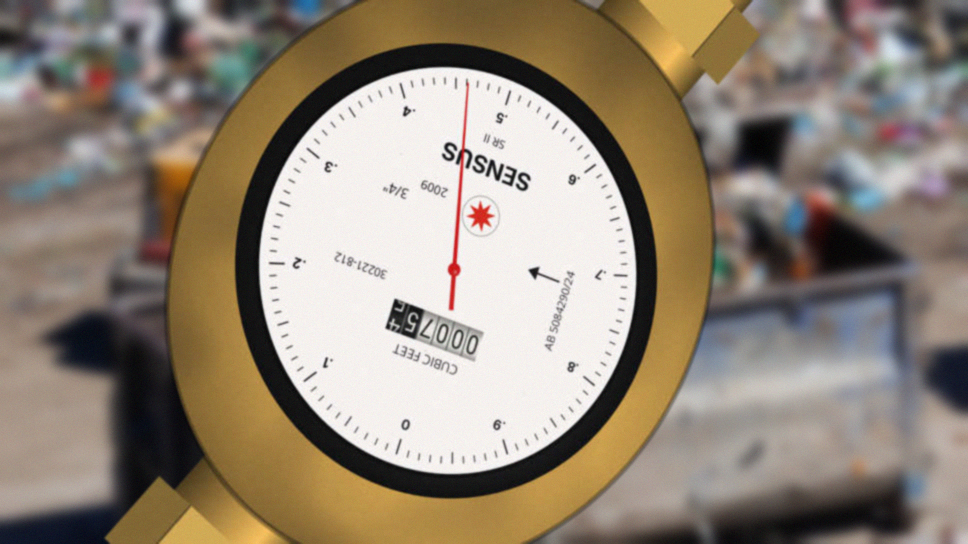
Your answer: 754.46 (ft³)
